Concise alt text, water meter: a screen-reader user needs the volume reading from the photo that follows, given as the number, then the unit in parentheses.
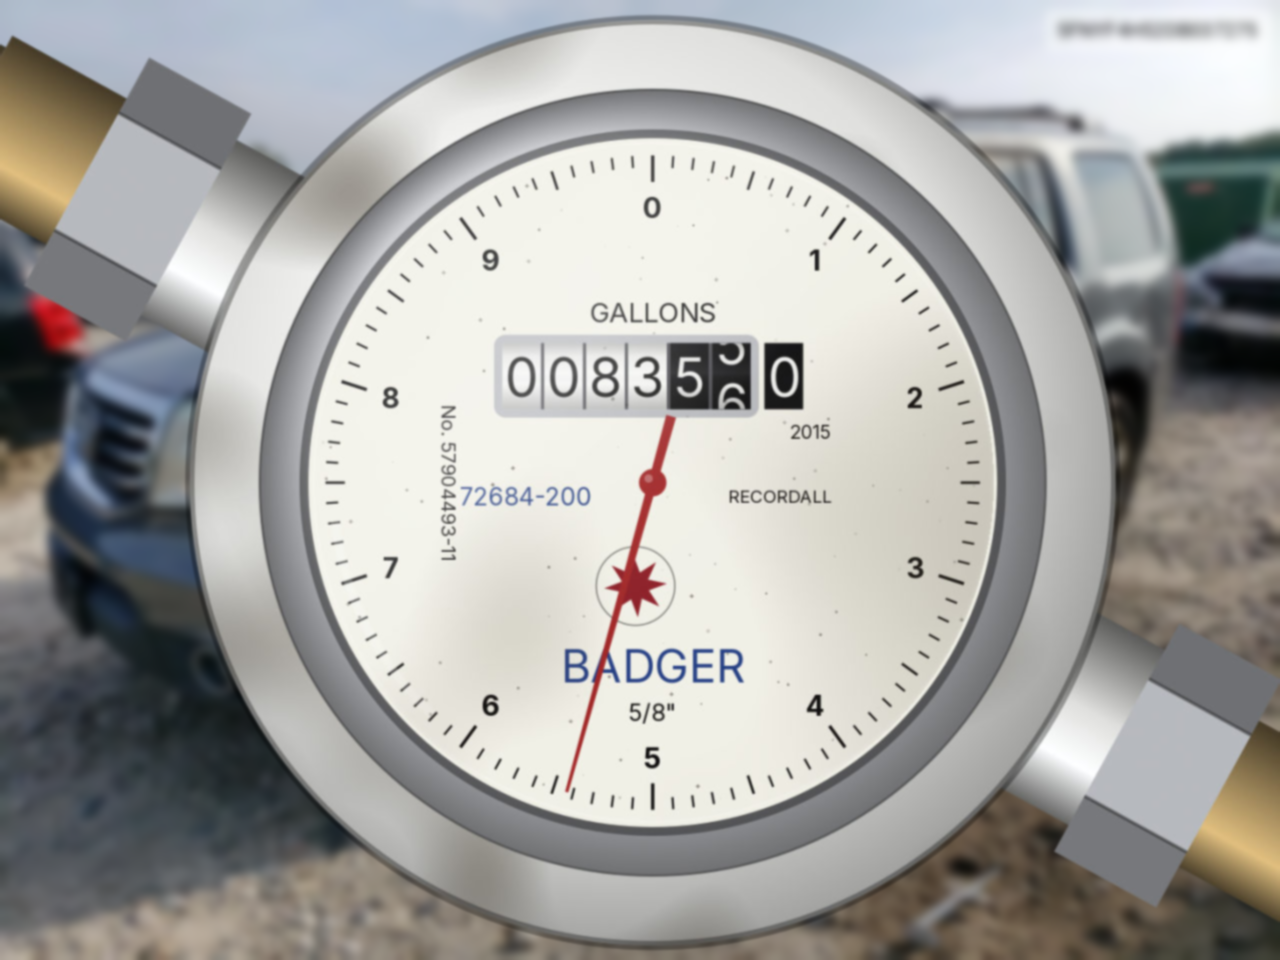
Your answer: 83555.4 (gal)
